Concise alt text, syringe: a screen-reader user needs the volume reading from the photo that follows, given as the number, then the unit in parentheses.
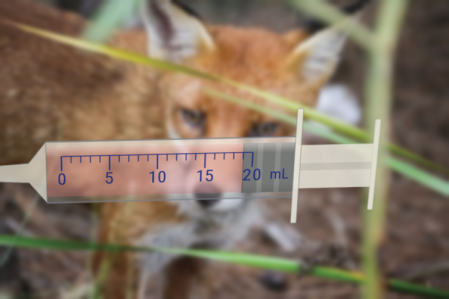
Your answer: 19 (mL)
